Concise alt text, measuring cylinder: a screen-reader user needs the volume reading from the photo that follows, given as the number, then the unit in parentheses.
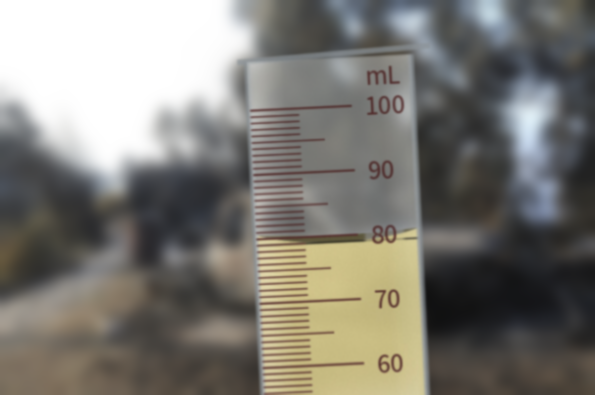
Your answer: 79 (mL)
